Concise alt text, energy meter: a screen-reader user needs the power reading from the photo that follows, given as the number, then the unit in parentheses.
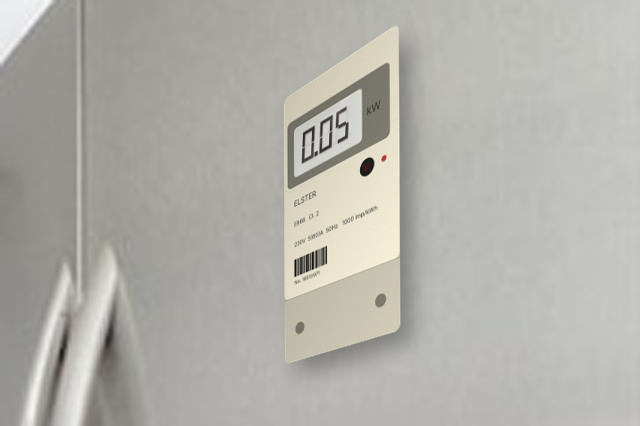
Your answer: 0.05 (kW)
